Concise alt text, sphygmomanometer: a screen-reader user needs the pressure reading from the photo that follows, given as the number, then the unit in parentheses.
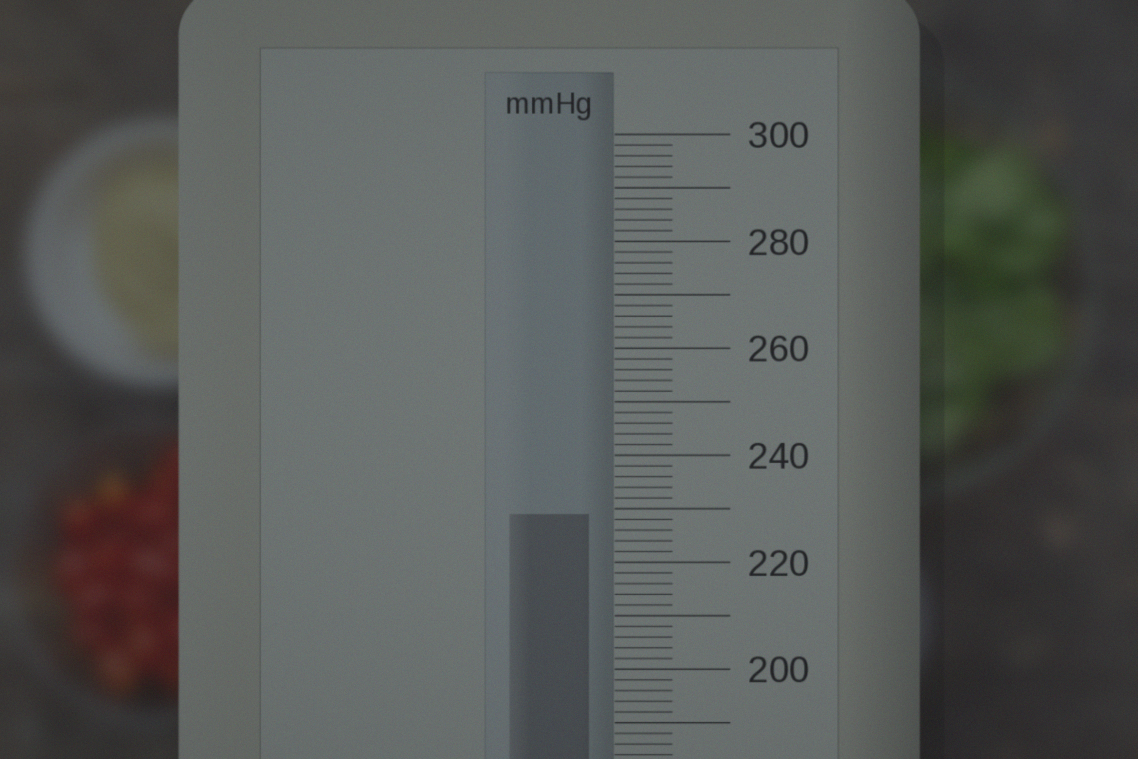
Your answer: 229 (mmHg)
